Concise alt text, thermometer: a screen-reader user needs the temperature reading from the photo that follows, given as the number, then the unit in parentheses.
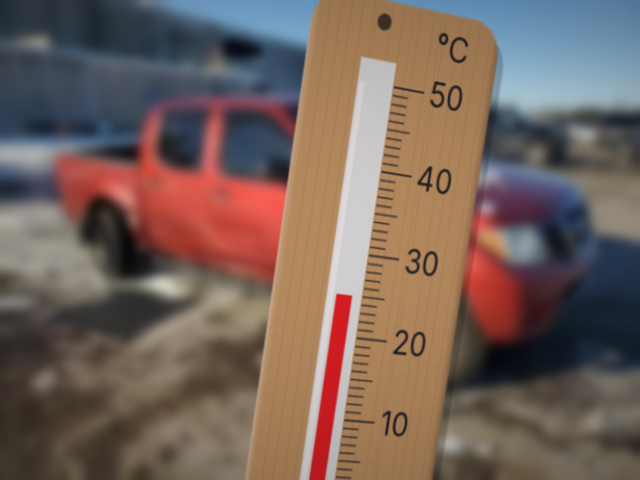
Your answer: 25 (°C)
